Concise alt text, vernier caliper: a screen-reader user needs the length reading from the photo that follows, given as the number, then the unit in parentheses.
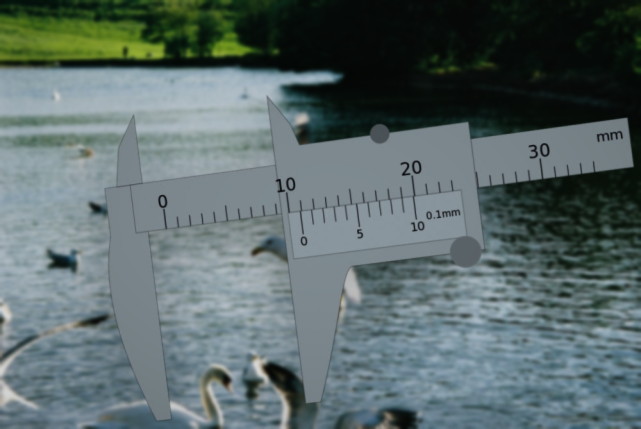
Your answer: 10.9 (mm)
